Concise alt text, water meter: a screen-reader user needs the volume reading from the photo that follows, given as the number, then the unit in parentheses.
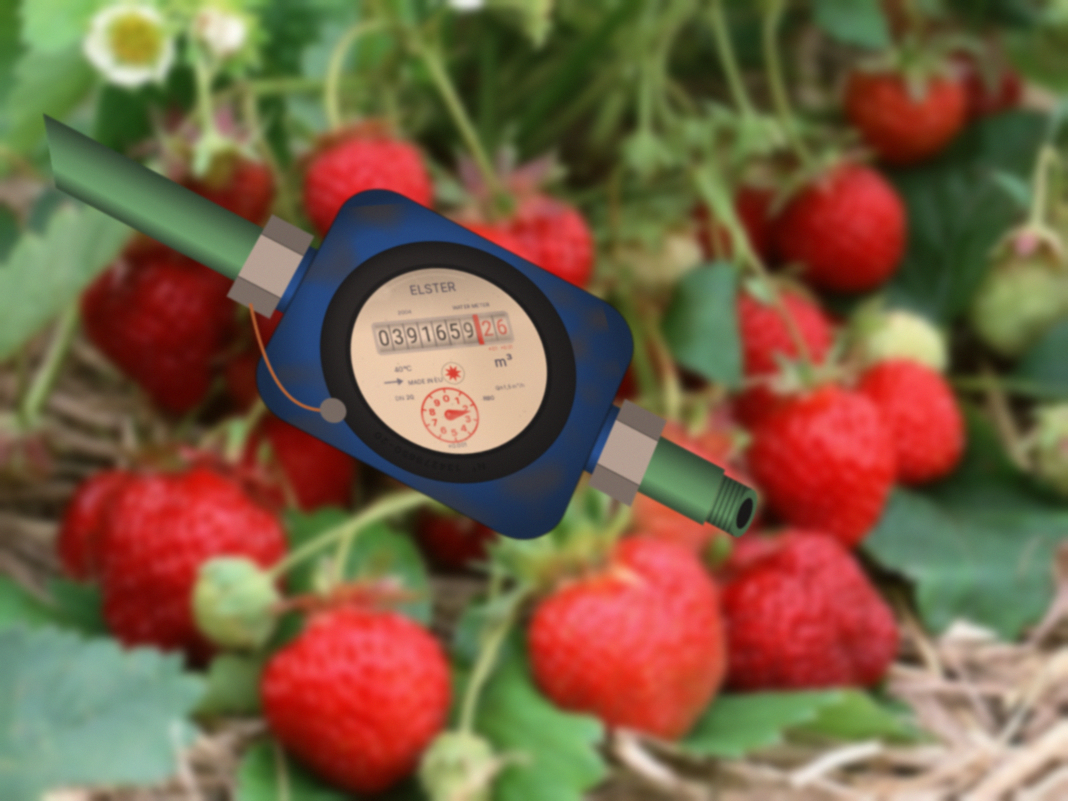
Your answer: 391659.262 (m³)
